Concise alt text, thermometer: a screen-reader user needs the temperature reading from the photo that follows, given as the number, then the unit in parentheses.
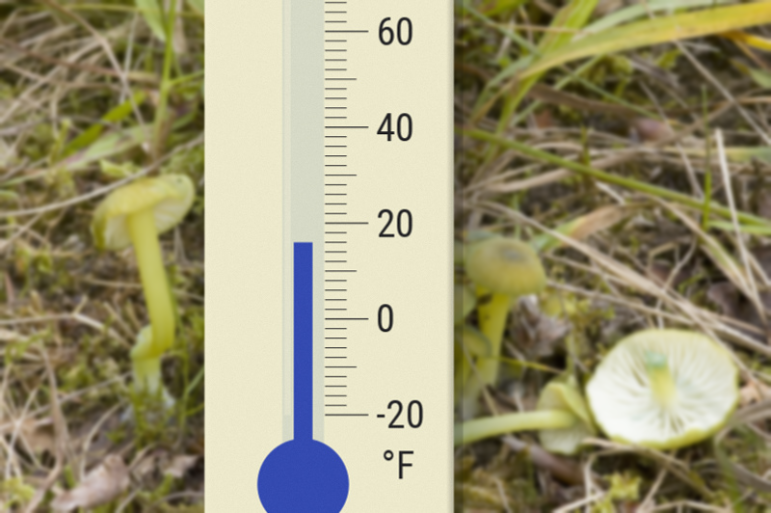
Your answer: 16 (°F)
